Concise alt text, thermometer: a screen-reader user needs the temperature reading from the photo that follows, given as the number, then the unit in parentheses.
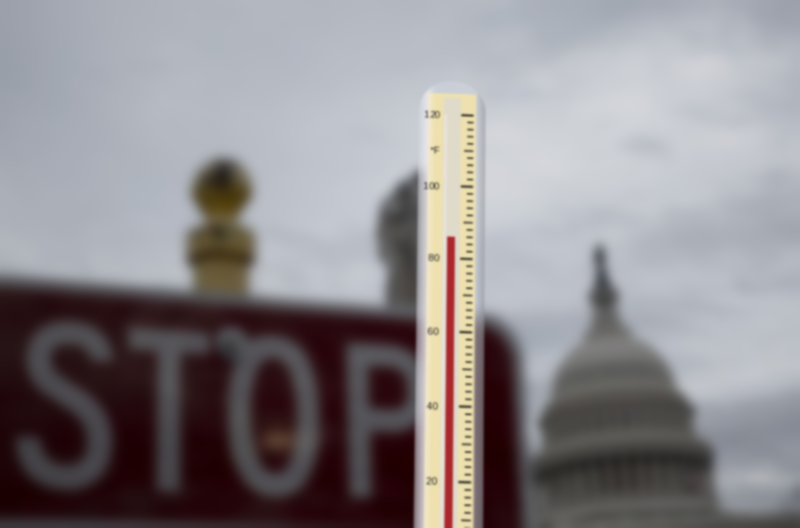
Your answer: 86 (°F)
